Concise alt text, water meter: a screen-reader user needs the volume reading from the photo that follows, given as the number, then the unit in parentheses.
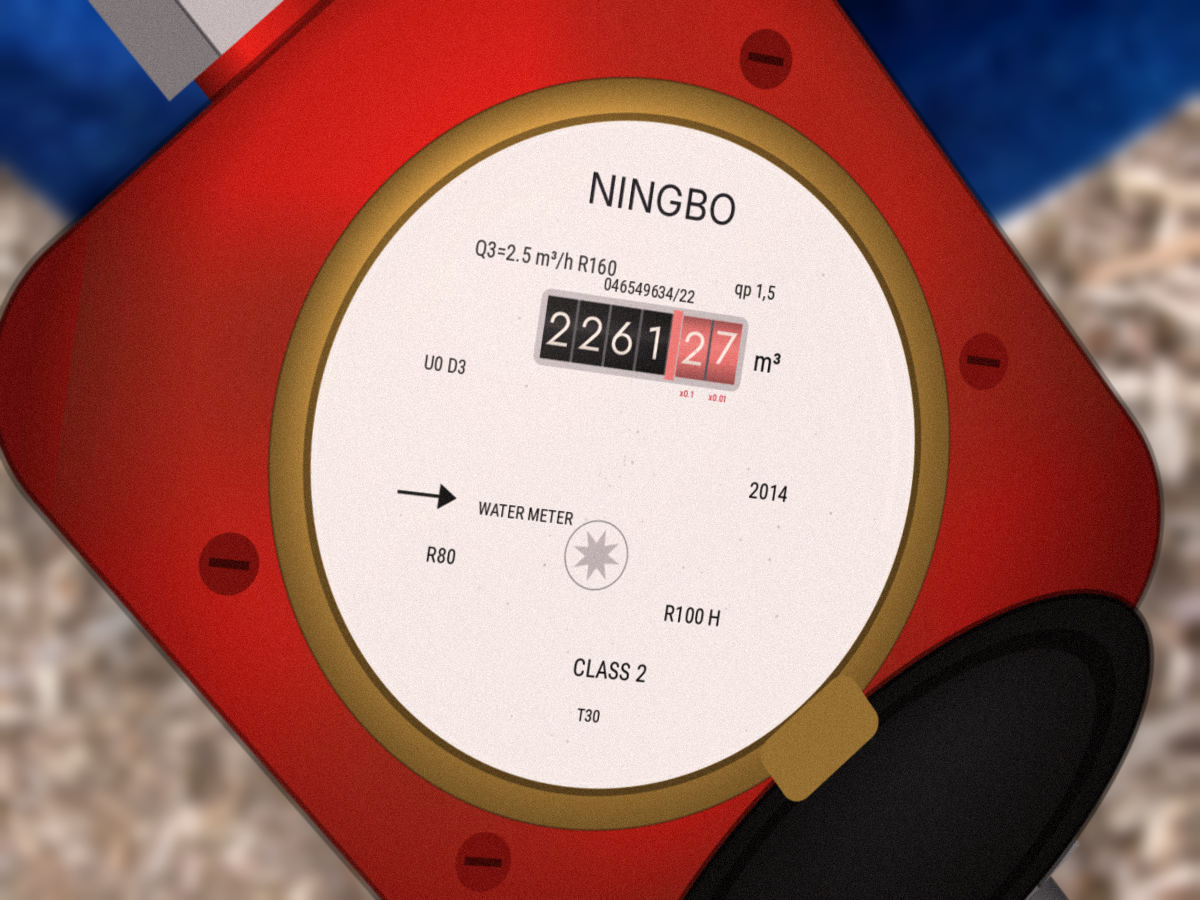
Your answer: 2261.27 (m³)
